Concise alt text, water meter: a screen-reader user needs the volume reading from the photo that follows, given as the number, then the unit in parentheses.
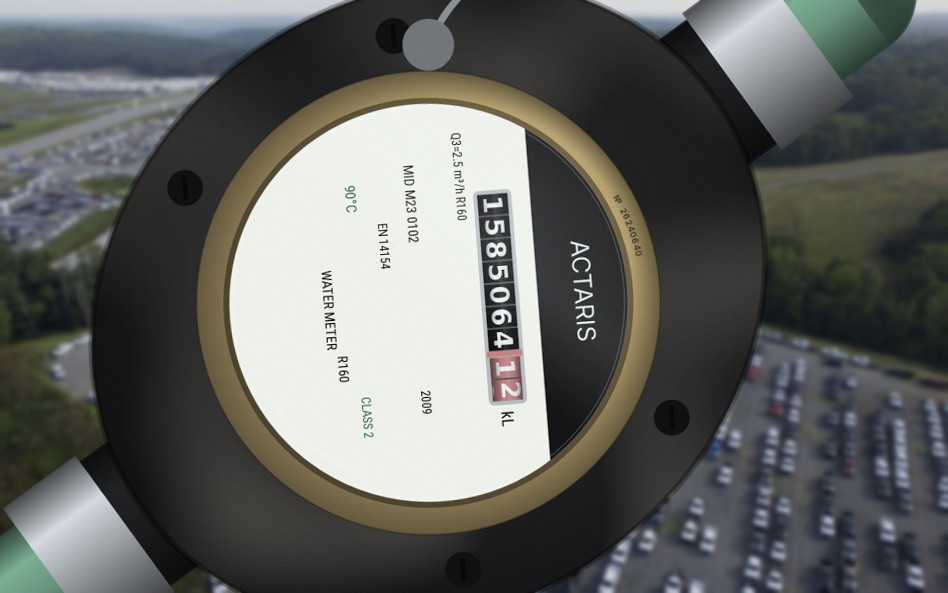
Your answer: 1585064.12 (kL)
